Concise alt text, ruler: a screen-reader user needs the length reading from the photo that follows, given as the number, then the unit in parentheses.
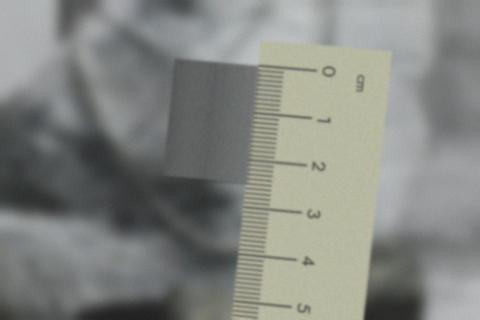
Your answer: 2.5 (cm)
